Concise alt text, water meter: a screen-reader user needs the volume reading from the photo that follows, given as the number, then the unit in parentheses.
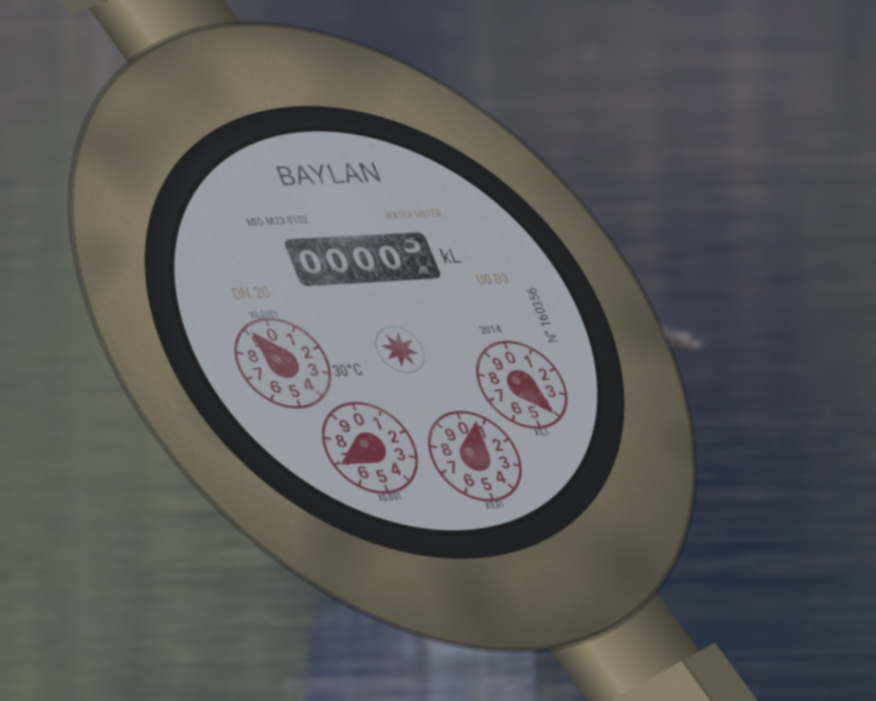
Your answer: 3.4069 (kL)
